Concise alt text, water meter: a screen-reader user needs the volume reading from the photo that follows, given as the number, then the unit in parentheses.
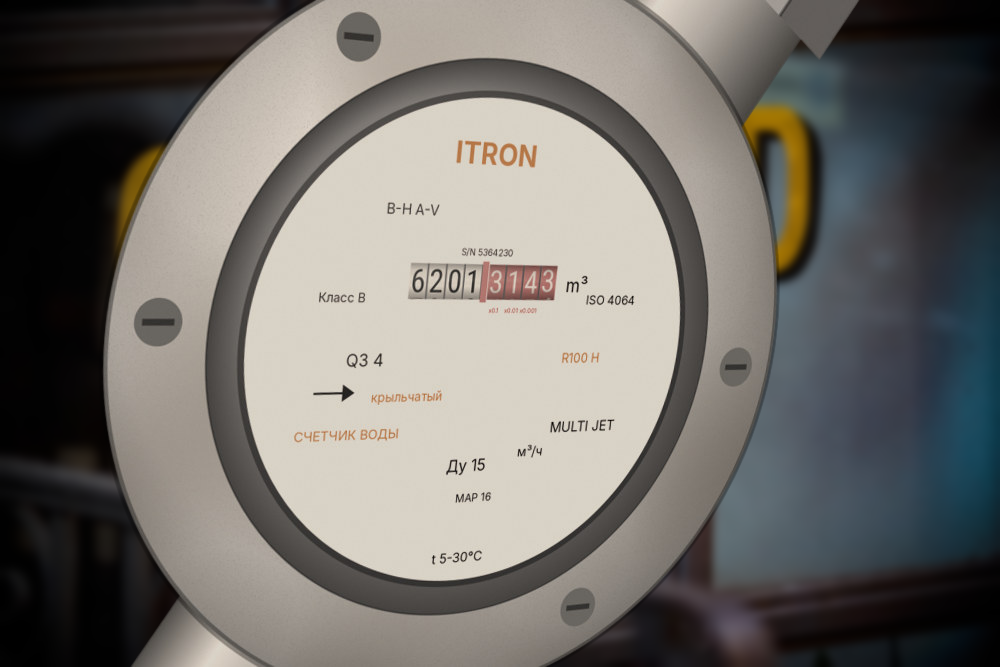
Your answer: 6201.3143 (m³)
